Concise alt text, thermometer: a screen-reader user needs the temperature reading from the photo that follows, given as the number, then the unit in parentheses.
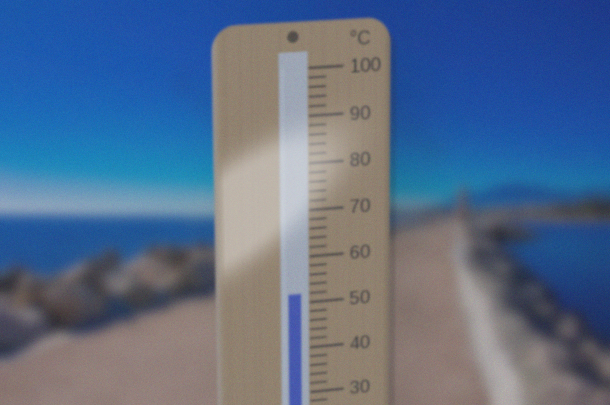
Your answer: 52 (°C)
